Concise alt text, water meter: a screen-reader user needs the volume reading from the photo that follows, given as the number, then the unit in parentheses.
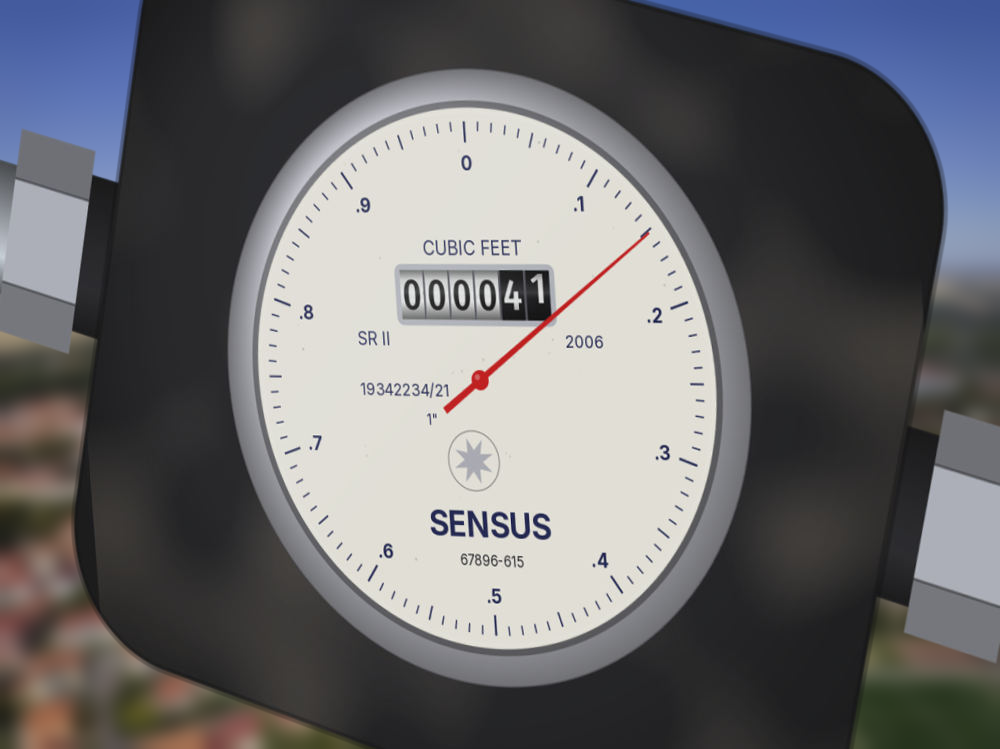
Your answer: 41.15 (ft³)
